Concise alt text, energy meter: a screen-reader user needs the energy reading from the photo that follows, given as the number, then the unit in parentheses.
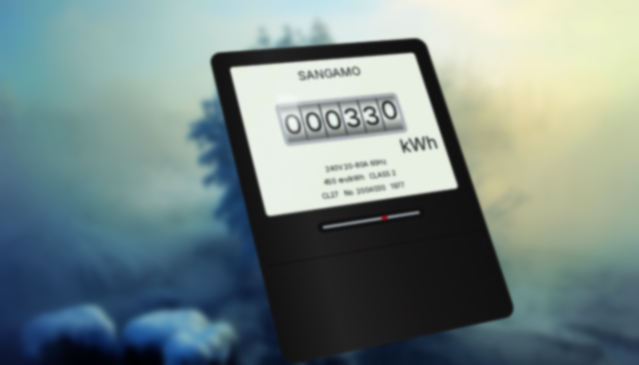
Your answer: 330 (kWh)
